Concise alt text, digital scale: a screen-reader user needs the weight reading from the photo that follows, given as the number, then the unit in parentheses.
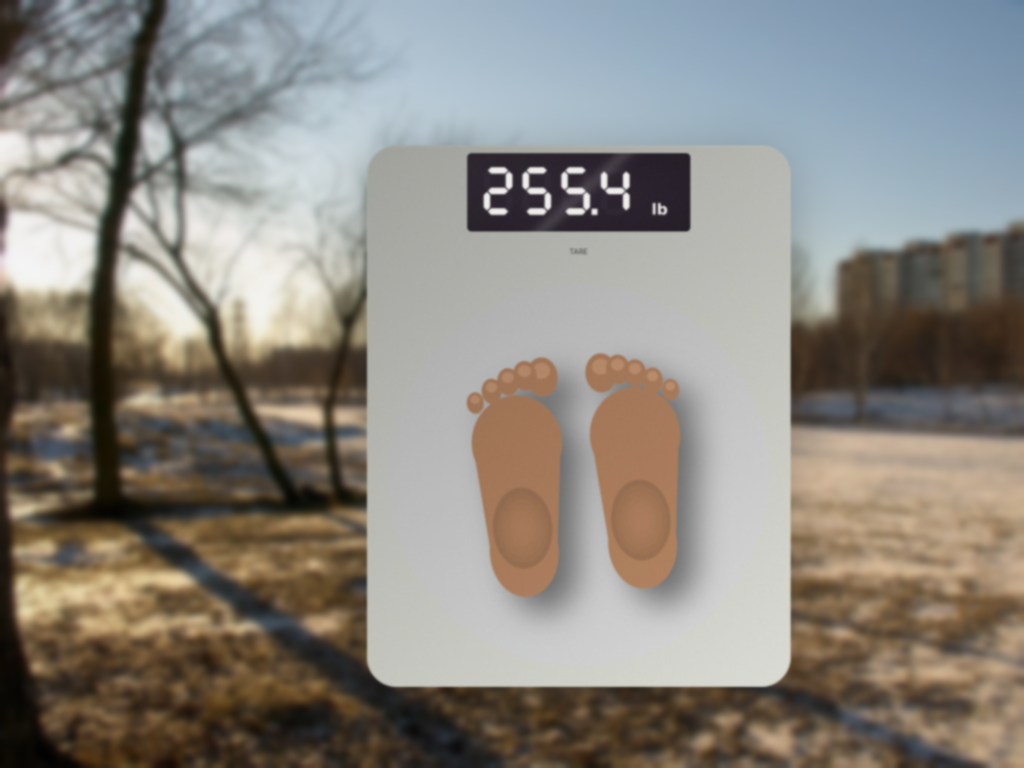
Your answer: 255.4 (lb)
